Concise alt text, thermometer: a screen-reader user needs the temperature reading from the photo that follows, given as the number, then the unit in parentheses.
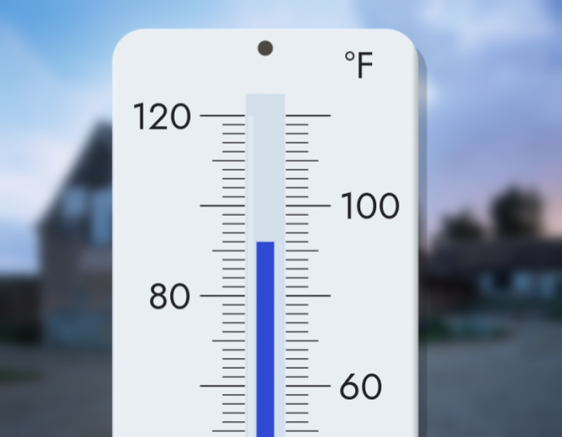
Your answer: 92 (°F)
